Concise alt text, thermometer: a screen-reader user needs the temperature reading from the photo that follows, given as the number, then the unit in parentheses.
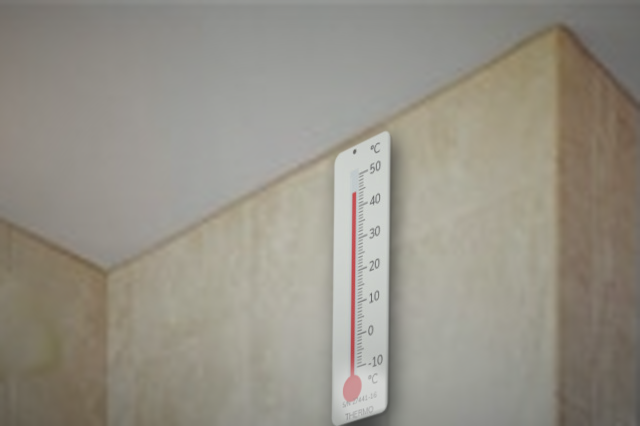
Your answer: 45 (°C)
